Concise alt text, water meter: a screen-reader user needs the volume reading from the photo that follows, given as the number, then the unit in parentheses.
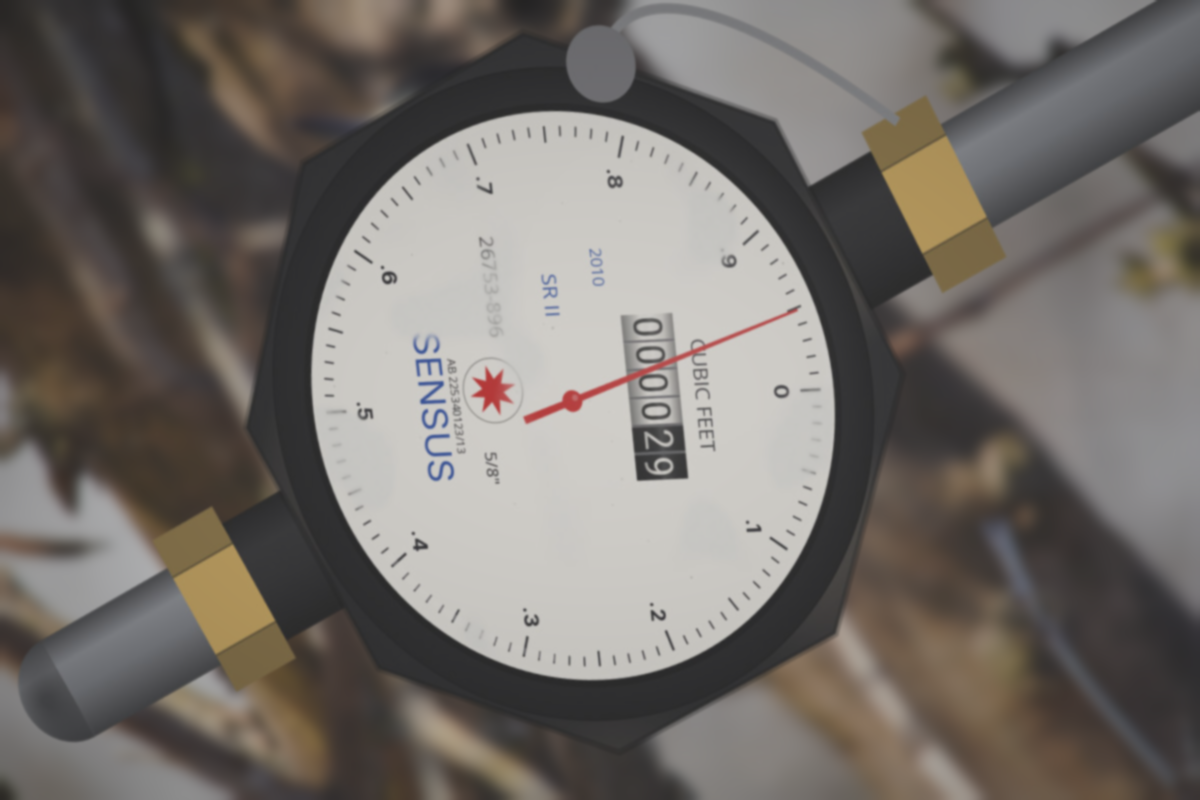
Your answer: 28.95 (ft³)
